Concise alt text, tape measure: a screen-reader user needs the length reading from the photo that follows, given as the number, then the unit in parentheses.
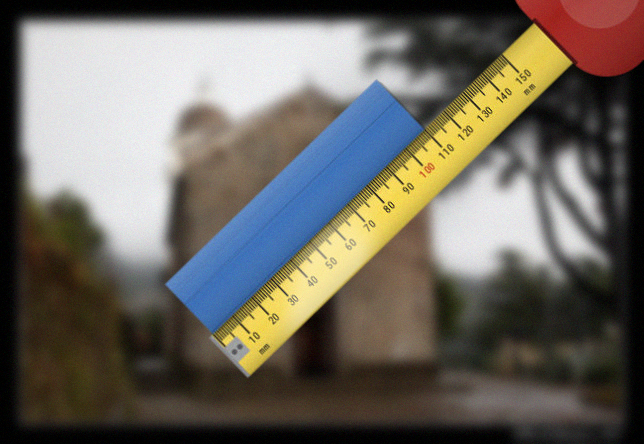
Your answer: 110 (mm)
